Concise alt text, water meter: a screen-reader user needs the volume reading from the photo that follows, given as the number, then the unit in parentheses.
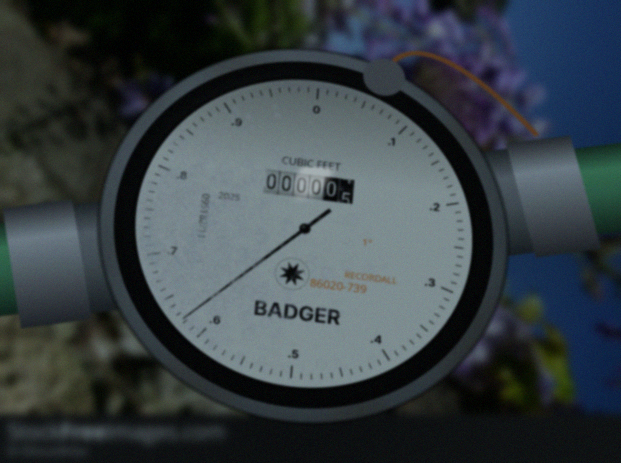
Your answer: 4.62 (ft³)
